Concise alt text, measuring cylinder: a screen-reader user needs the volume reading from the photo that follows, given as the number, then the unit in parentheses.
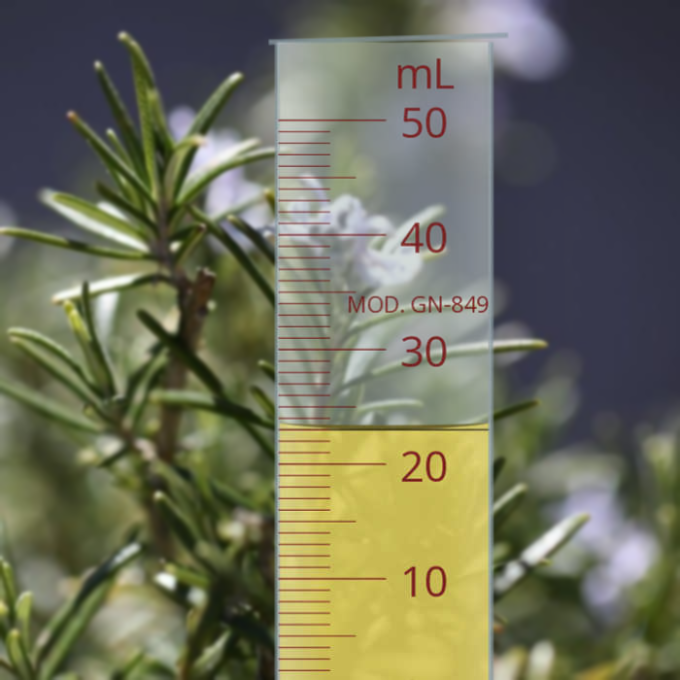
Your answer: 23 (mL)
